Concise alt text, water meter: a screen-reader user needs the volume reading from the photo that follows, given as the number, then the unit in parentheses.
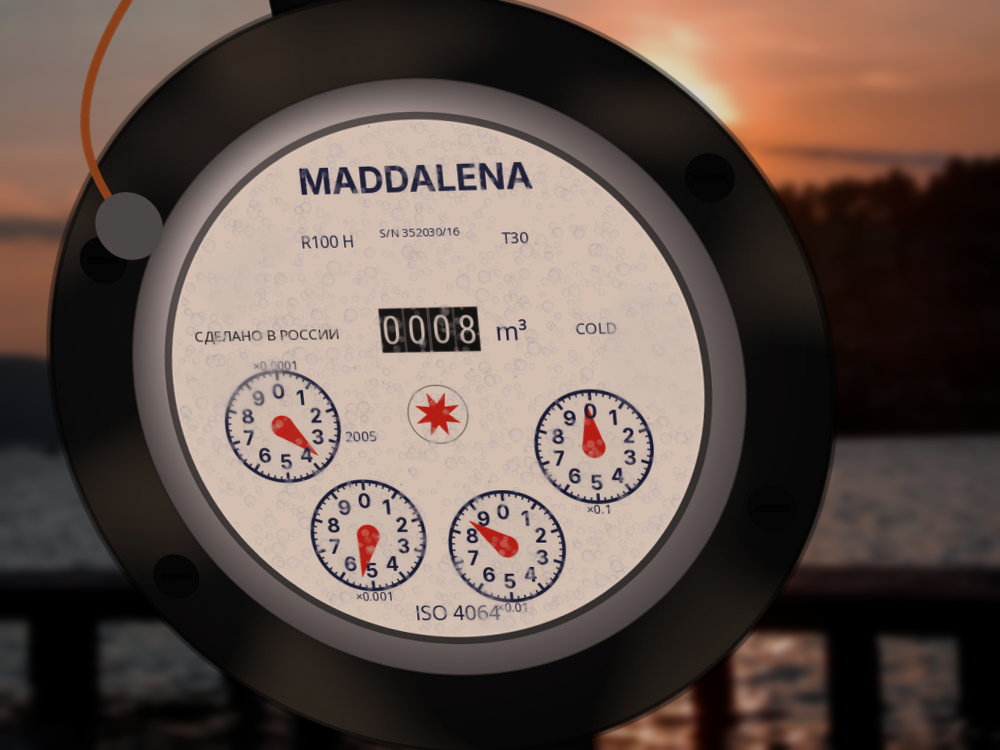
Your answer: 7.9853 (m³)
